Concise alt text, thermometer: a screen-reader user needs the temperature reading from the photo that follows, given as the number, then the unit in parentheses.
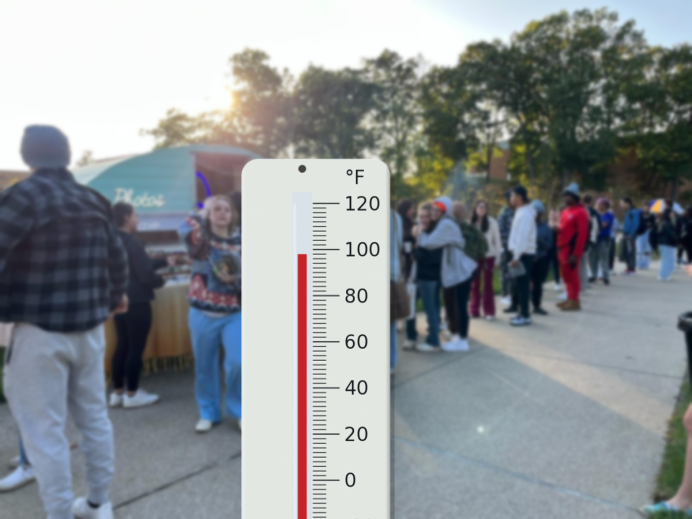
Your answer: 98 (°F)
